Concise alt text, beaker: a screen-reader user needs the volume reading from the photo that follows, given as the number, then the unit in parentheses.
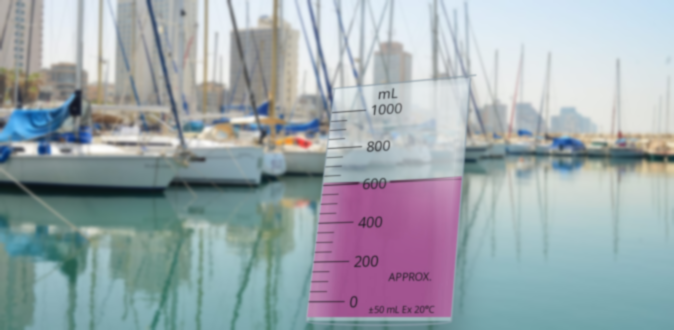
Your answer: 600 (mL)
